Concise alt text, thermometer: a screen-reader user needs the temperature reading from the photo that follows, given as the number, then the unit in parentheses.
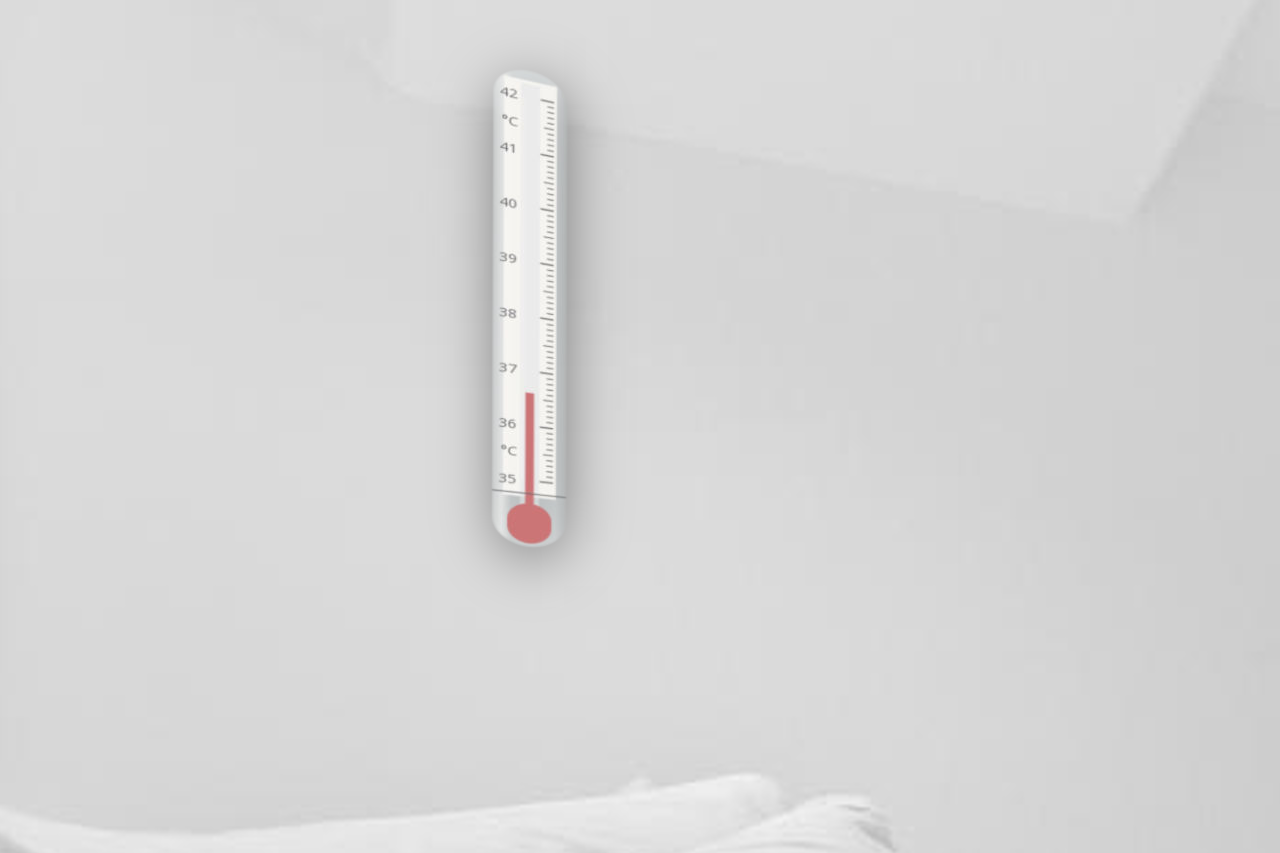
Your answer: 36.6 (°C)
